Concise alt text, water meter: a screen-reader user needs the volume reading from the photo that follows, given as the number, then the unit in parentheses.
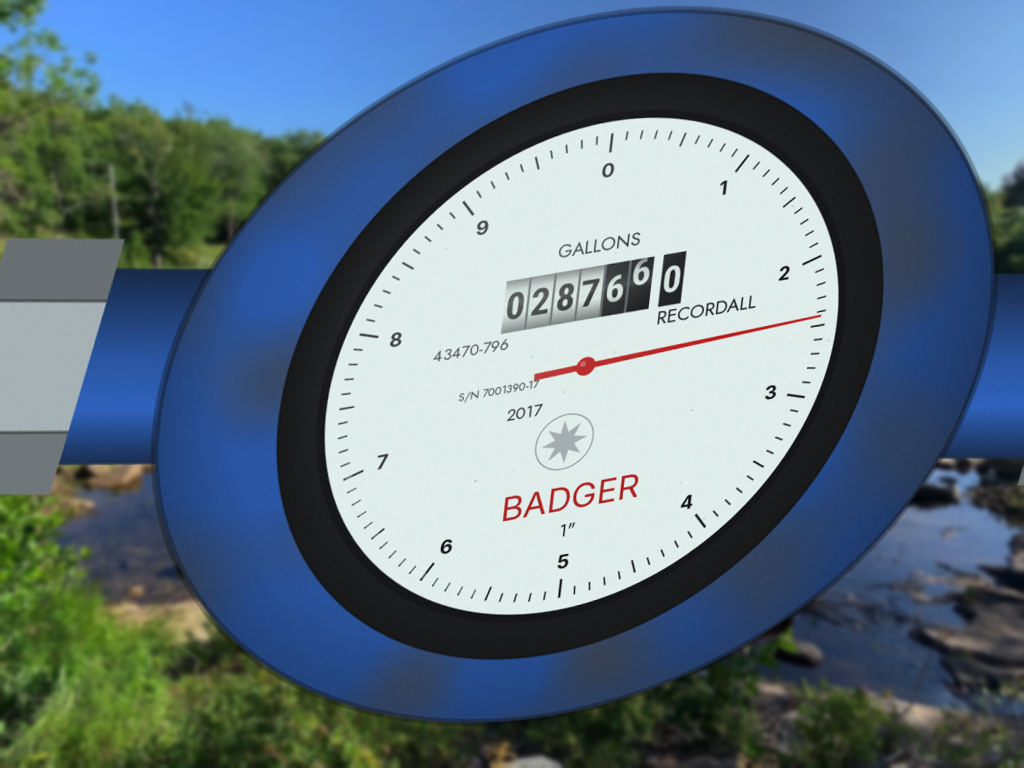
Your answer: 287662.4 (gal)
